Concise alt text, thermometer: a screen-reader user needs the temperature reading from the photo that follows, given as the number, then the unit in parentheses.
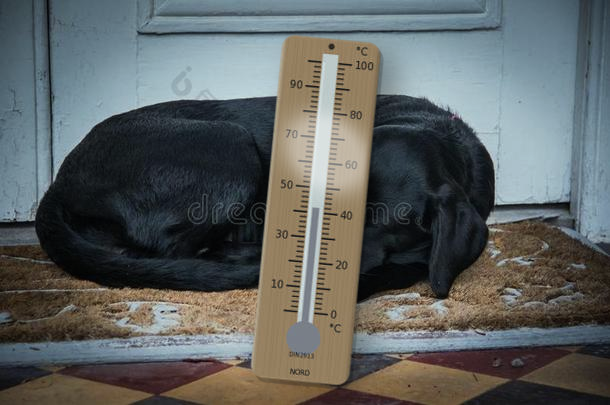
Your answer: 42 (°C)
